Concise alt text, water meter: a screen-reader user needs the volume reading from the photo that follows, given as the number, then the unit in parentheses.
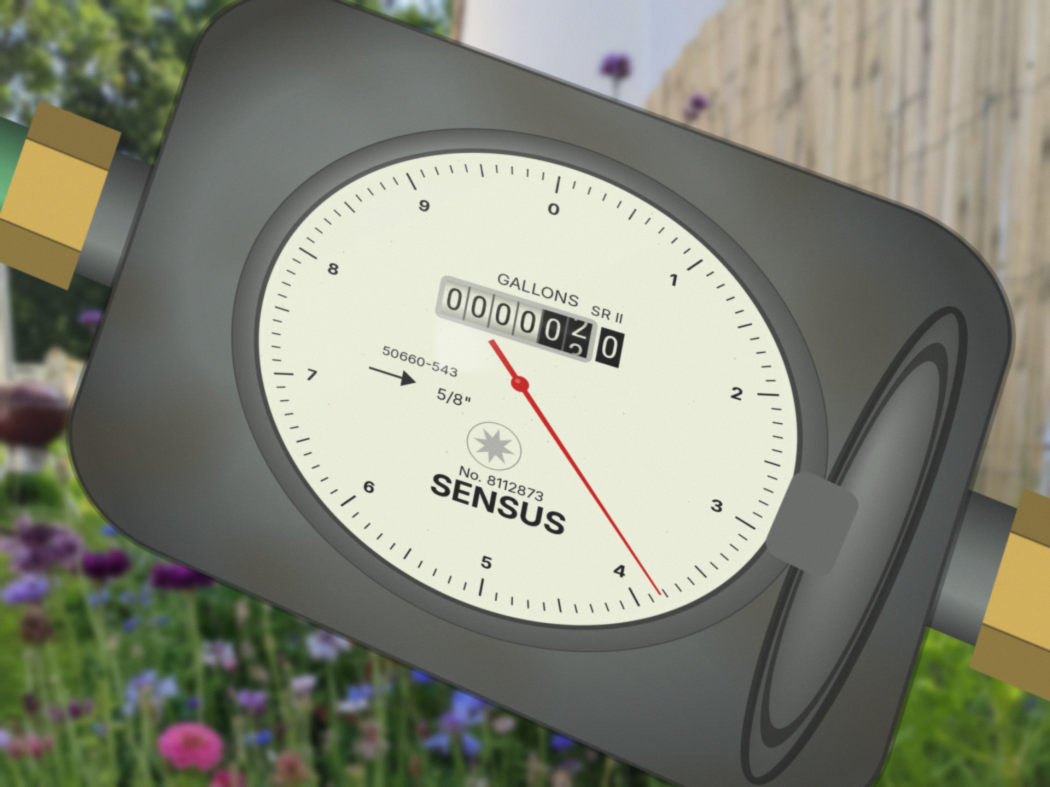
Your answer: 23.8 (gal)
